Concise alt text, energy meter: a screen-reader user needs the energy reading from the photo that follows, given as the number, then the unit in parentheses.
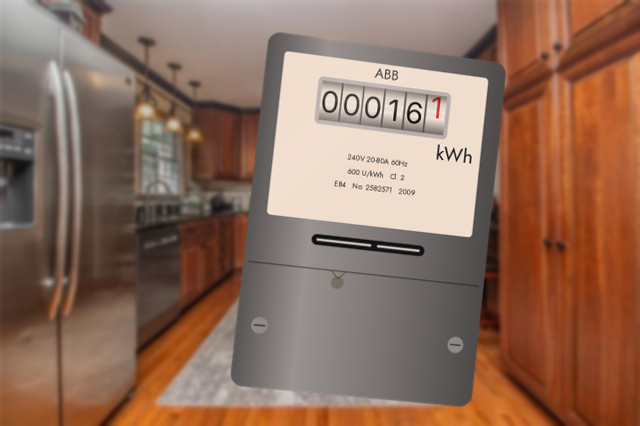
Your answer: 16.1 (kWh)
